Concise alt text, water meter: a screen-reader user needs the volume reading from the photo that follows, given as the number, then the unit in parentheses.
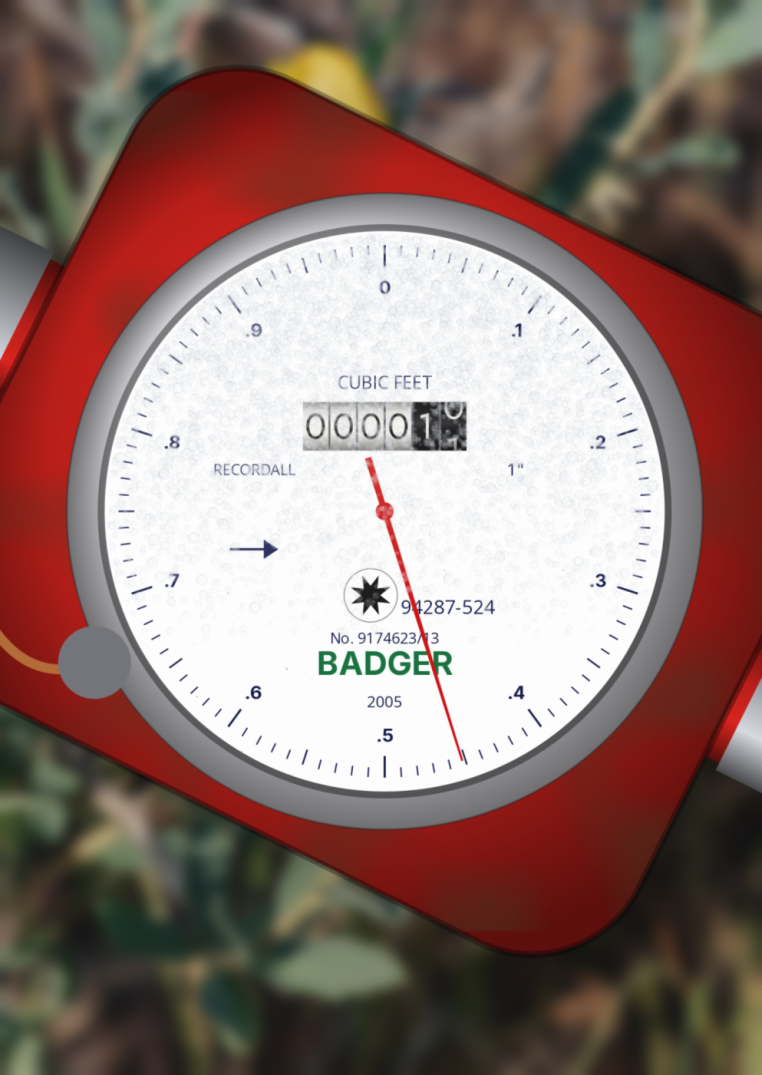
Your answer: 10.45 (ft³)
